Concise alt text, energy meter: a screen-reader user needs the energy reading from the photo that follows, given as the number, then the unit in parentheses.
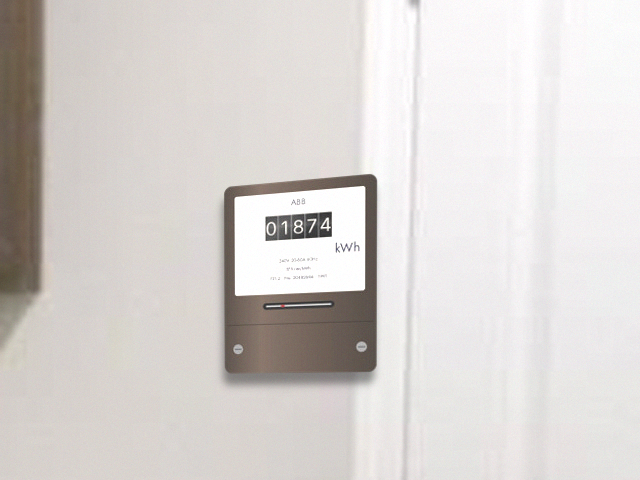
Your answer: 1874 (kWh)
